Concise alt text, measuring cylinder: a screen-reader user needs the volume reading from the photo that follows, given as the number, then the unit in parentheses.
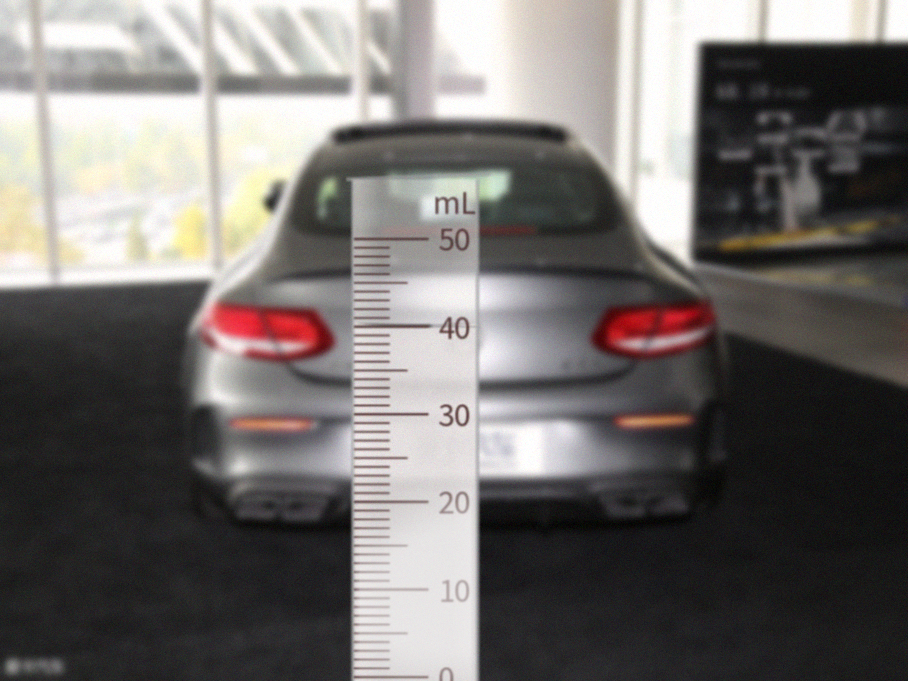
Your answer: 40 (mL)
